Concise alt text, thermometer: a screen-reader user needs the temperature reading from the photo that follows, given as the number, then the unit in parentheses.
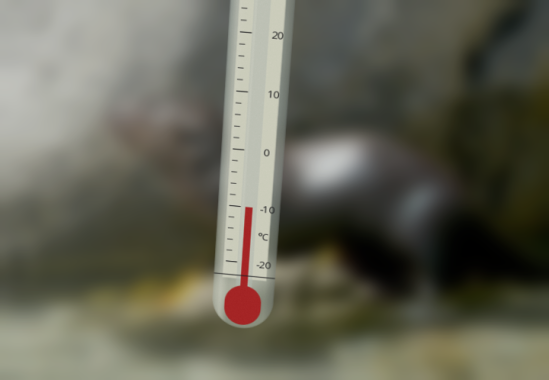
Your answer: -10 (°C)
